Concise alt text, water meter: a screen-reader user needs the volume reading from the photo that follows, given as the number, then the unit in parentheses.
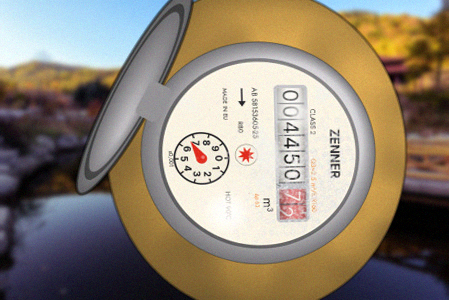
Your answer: 4450.716 (m³)
